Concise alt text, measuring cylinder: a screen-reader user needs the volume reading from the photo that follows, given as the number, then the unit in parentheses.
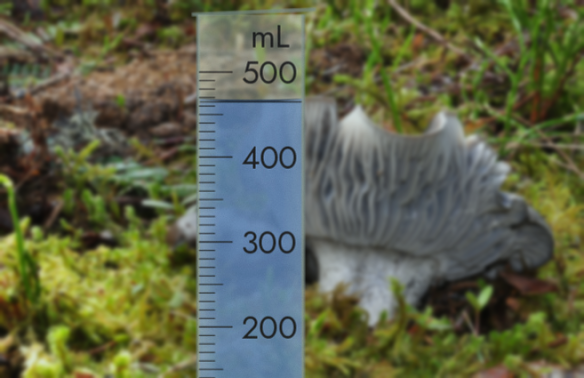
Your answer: 465 (mL)
